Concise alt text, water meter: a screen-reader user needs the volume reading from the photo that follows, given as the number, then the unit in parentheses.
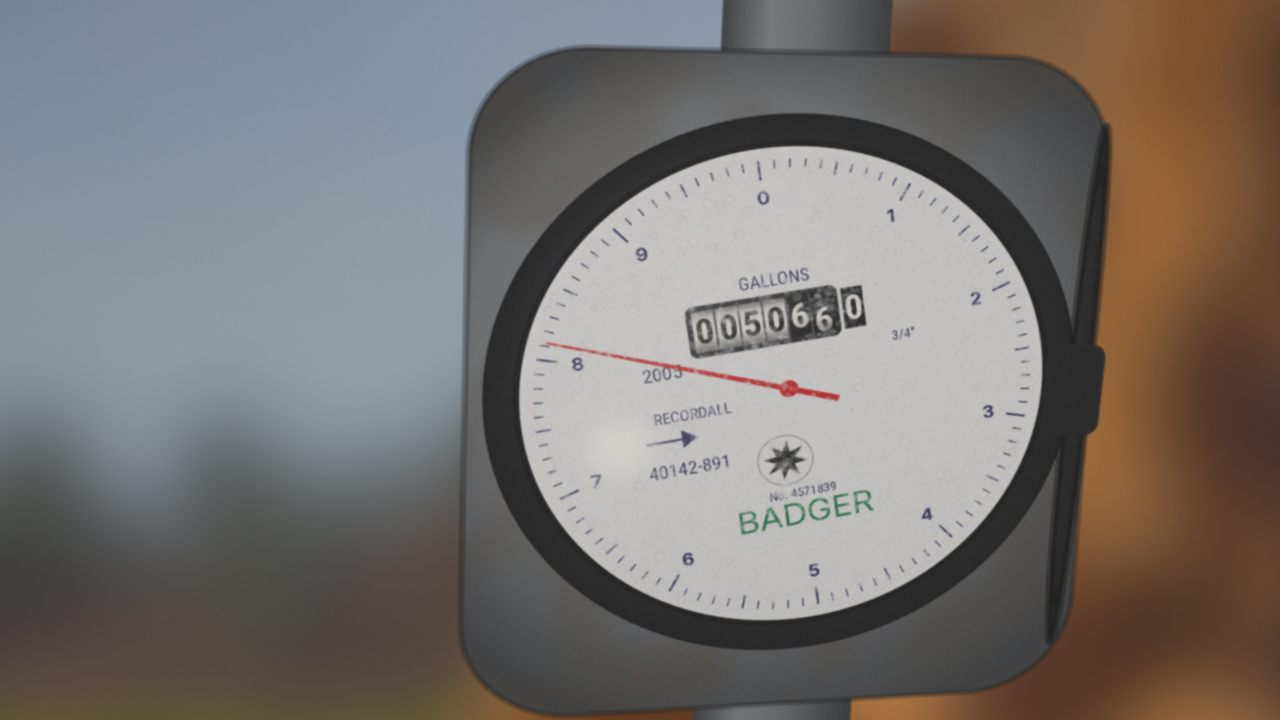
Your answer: 50658.1 (gal)
